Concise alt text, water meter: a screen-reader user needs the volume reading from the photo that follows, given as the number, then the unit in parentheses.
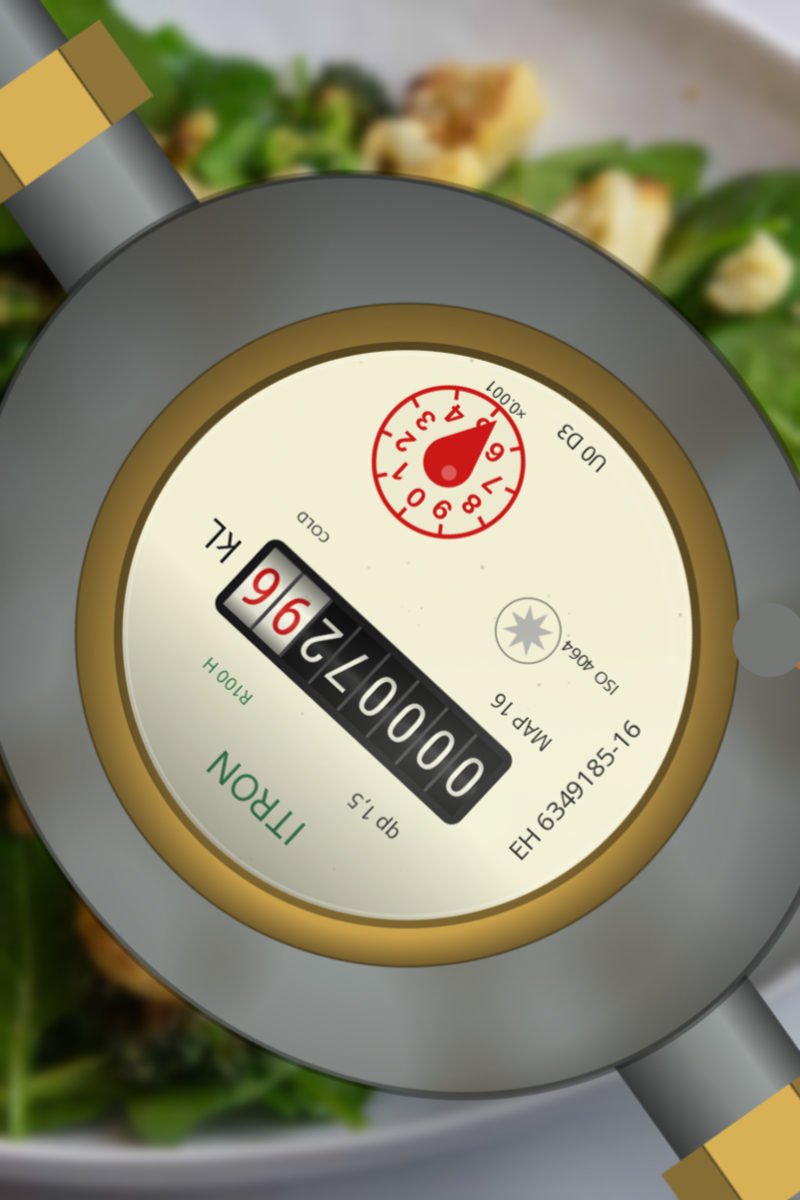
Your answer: 72.965 (kL)
